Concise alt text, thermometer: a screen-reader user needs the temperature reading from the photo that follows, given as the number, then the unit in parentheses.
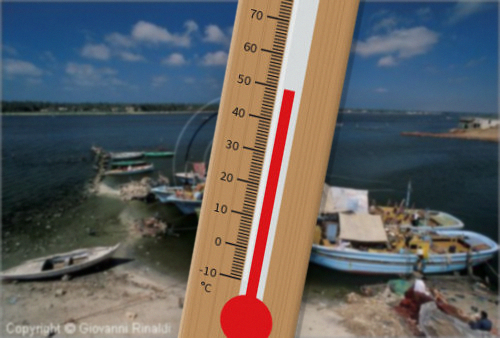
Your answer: 50 (°C)
